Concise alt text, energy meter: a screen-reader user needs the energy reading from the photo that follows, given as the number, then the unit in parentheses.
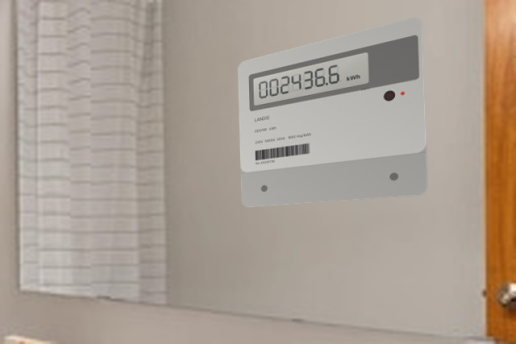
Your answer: 2436.6 (kWh)
